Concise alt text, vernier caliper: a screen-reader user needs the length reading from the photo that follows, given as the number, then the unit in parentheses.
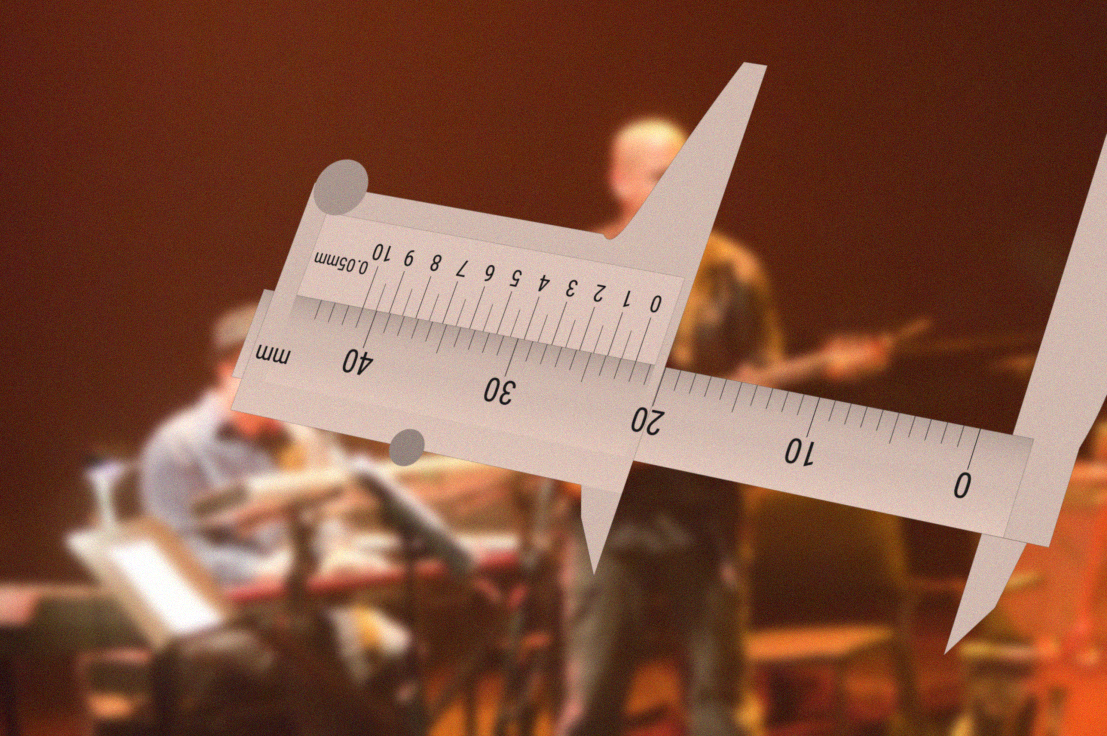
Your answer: 22.0 (mm)
